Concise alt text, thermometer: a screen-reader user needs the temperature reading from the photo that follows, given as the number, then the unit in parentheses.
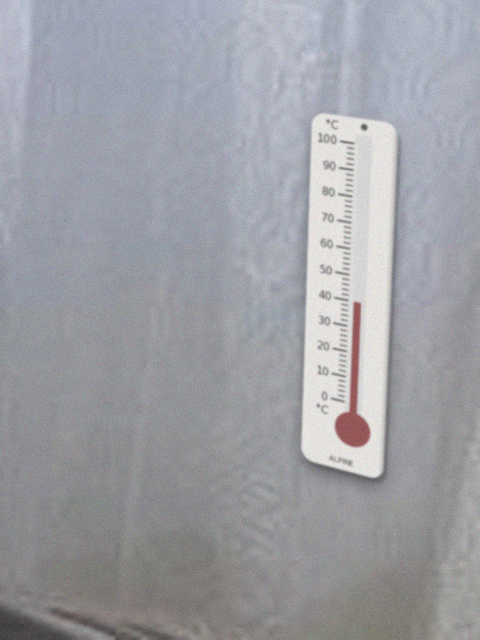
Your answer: 40 (°C)
